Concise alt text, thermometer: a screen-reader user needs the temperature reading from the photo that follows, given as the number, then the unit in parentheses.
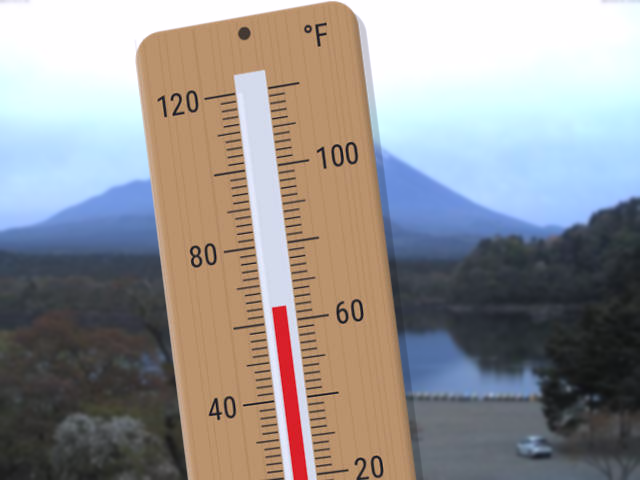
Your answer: 64 (°F)
